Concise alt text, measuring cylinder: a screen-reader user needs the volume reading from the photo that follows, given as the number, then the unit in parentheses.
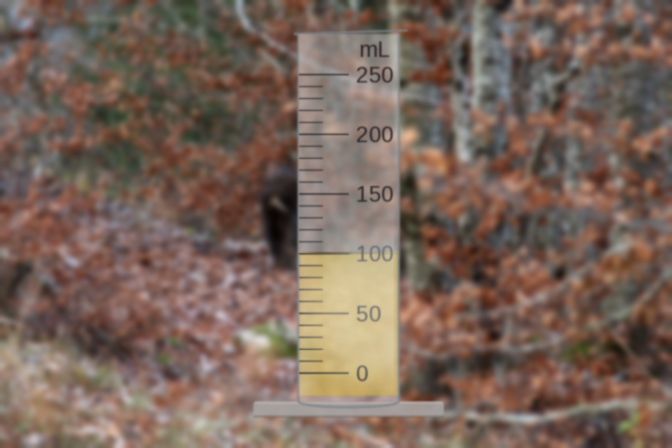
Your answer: 100 (mL)
